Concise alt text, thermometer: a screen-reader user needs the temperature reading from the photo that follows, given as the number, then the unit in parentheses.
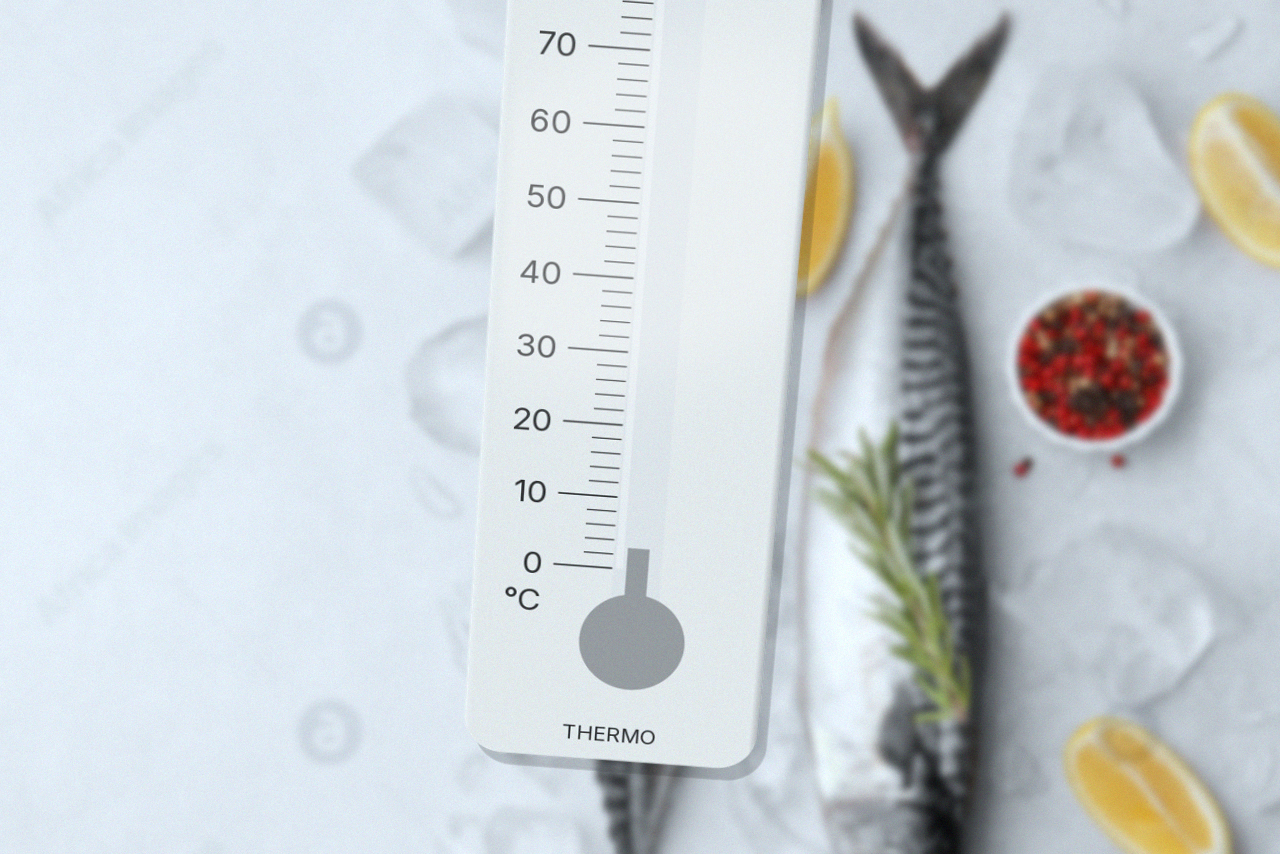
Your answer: 3 (°C)
